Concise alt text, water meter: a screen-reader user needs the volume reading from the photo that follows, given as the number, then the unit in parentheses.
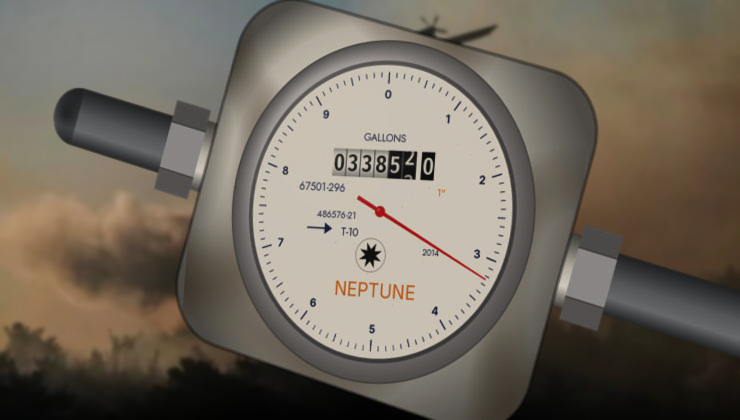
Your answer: 338523.2 (gal)
